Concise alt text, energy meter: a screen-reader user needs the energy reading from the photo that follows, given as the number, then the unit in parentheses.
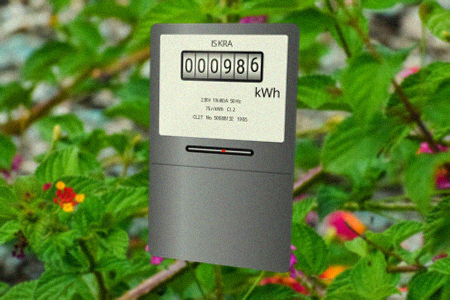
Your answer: 986 (kWh)
